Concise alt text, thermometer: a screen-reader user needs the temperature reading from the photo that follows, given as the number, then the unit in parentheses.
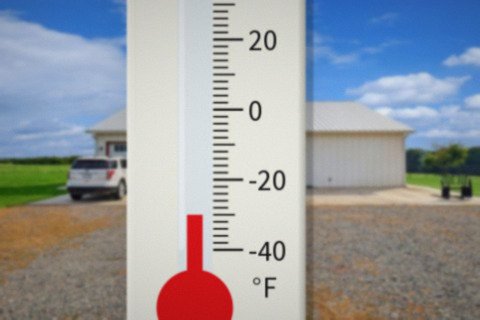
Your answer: -30 (°F)
